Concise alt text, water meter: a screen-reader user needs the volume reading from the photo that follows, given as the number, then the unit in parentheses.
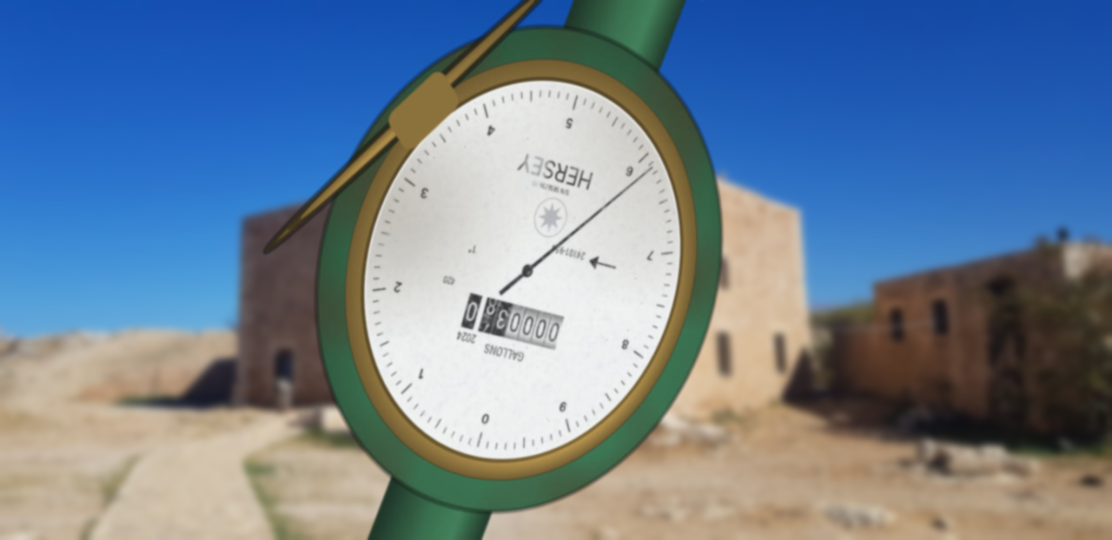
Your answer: 376.1 (gal)
